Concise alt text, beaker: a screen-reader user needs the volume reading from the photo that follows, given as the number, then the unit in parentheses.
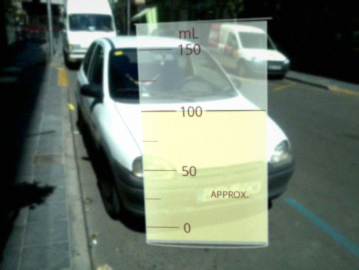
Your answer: 100 (mL)
